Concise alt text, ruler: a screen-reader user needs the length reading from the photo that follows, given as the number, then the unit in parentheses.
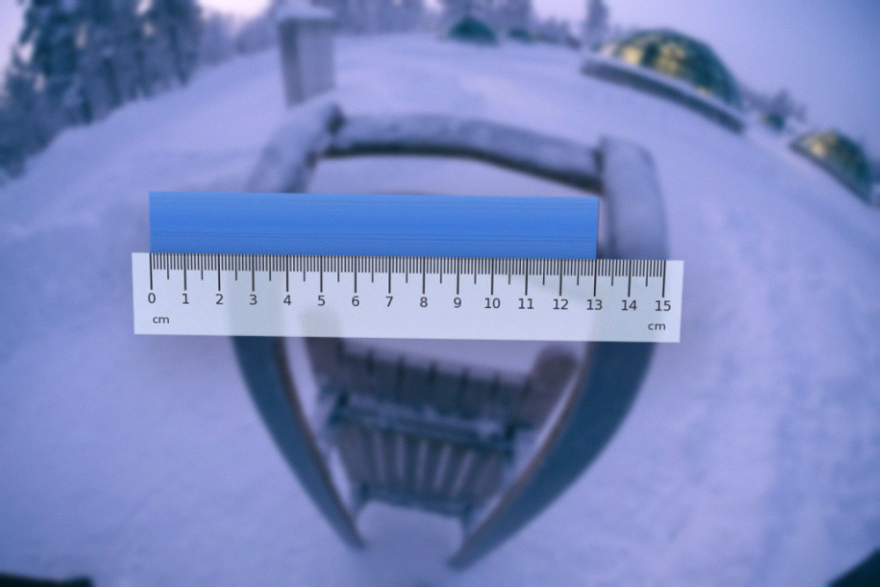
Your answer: 13 (cm)
